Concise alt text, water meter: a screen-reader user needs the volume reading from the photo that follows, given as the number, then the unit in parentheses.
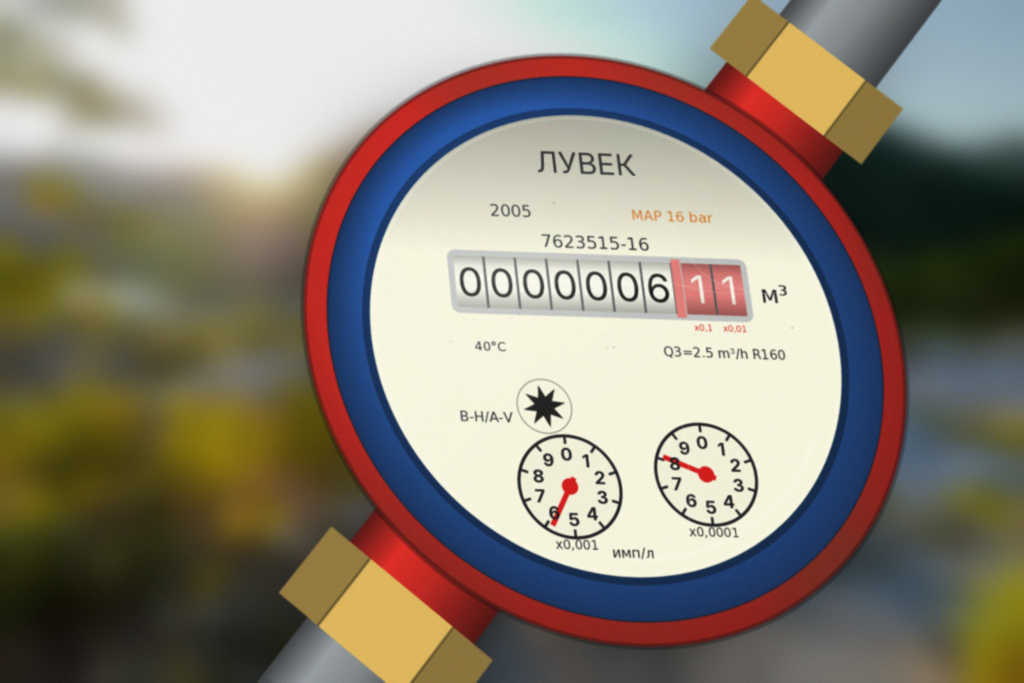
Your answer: 6.1158 (m³)
